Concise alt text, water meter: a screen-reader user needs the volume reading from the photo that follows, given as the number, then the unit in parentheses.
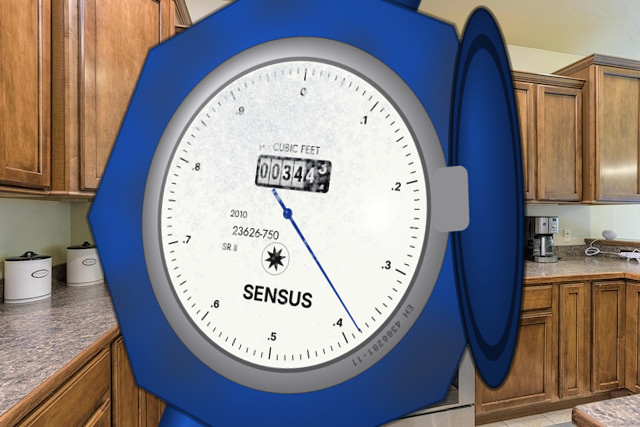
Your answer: 3443.38 (ft³)
